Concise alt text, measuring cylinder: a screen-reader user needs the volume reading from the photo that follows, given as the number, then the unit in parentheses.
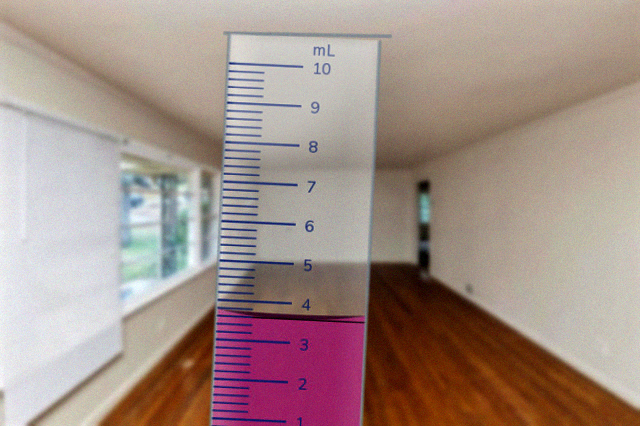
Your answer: 3.6 (mL)
